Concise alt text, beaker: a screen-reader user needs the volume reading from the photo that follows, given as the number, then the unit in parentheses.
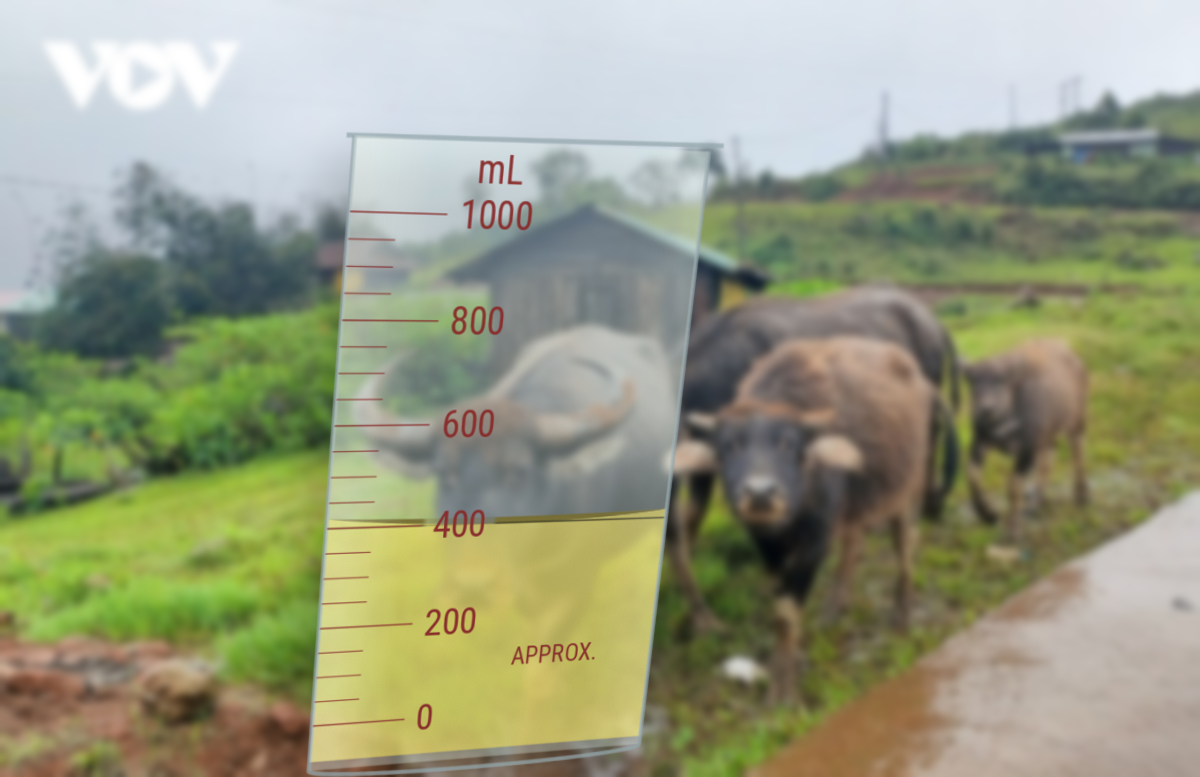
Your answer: 400 (mL)
